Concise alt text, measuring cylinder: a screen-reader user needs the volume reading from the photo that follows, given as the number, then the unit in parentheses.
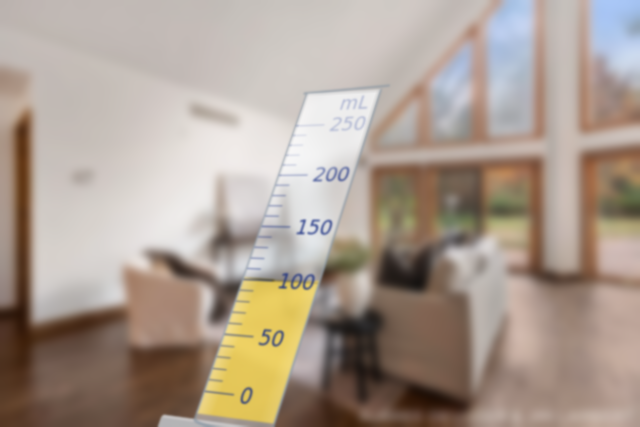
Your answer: 100 (mL)
